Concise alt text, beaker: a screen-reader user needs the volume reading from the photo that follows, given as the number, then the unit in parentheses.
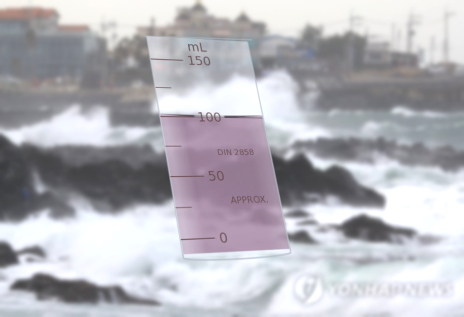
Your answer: 100 (mL)
